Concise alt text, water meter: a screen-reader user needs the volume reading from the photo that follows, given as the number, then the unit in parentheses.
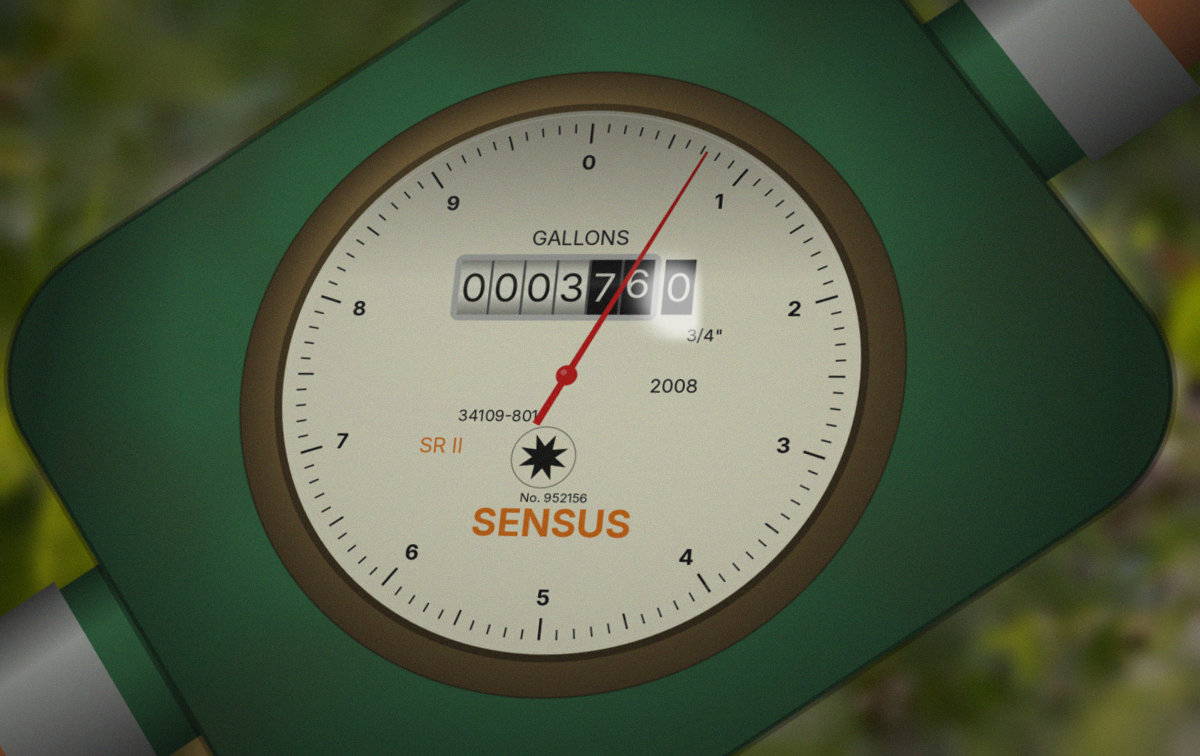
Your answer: 3760.7 (gal)
